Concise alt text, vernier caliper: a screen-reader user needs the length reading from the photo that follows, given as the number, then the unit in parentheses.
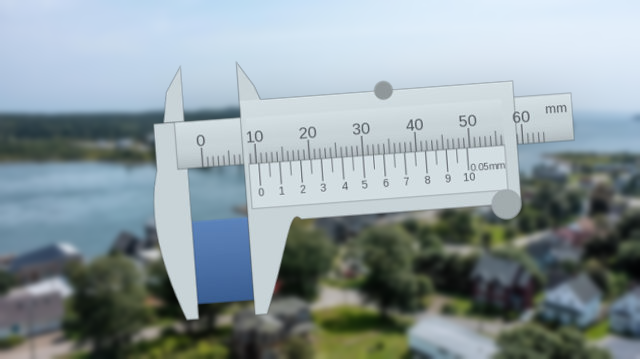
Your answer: 10.5 (mm)
